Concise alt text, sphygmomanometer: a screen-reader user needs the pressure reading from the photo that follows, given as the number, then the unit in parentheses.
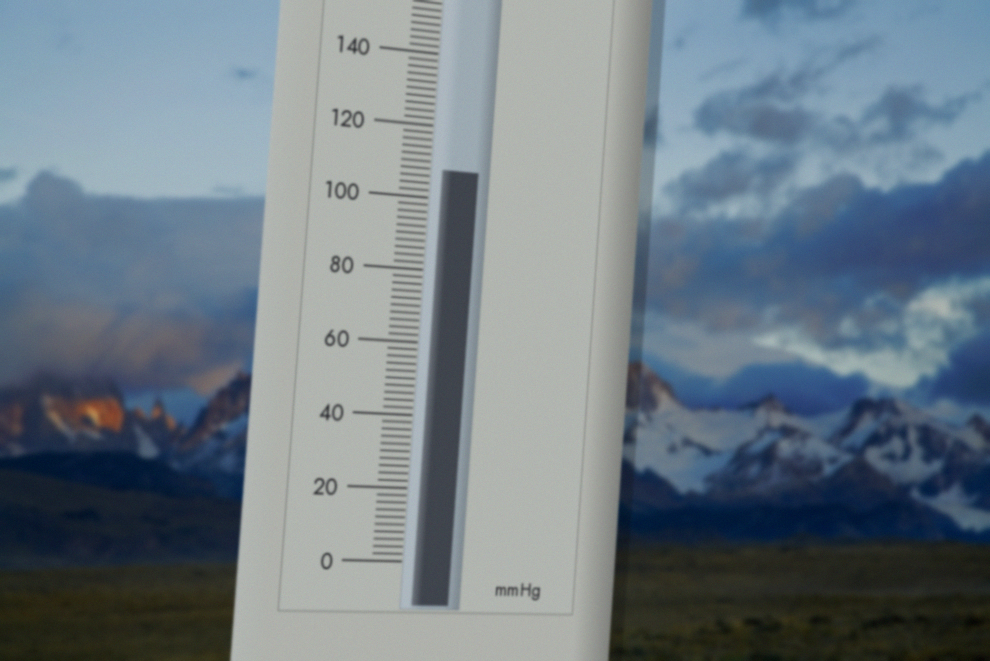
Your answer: 108 (mmHg)
